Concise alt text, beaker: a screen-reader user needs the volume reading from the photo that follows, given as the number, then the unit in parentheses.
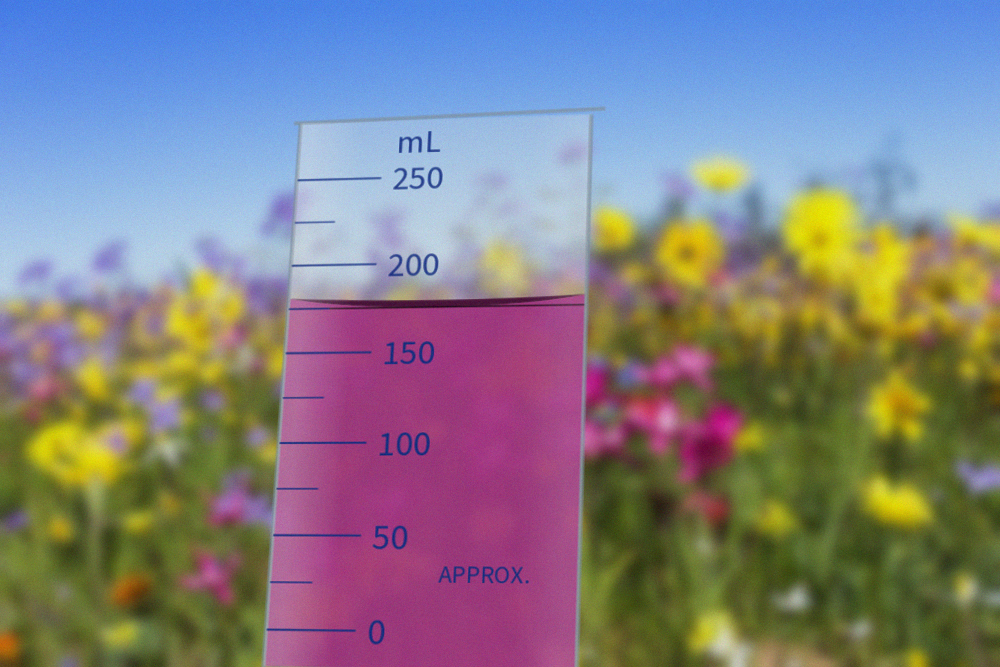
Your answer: 175 (mL)
